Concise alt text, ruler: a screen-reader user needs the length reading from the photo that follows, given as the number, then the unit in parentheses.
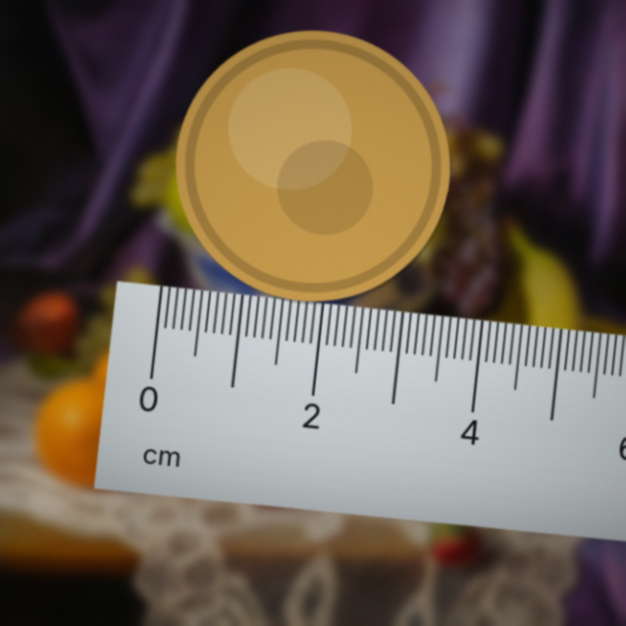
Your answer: 3.4 (cm)
